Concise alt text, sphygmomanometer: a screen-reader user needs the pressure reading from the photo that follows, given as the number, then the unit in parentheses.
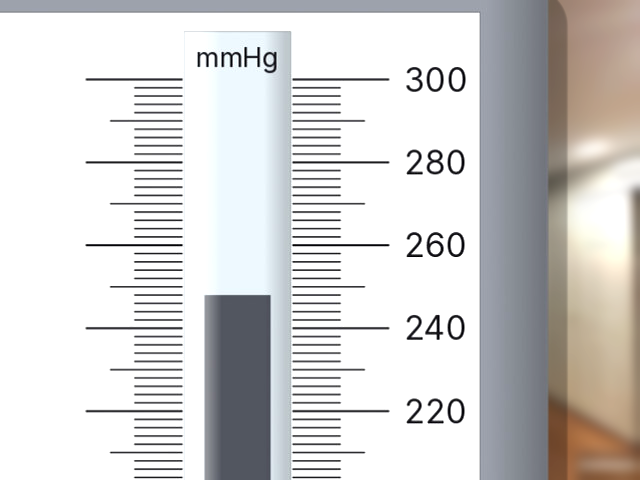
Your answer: 248 (mmHg)
